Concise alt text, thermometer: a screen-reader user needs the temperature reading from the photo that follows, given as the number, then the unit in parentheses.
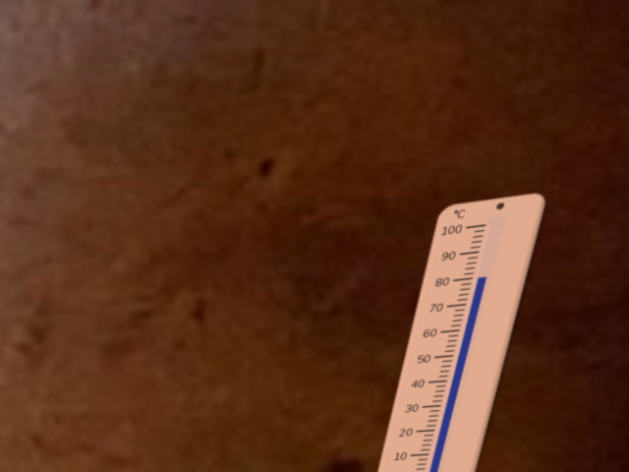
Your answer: 80 (°C)
